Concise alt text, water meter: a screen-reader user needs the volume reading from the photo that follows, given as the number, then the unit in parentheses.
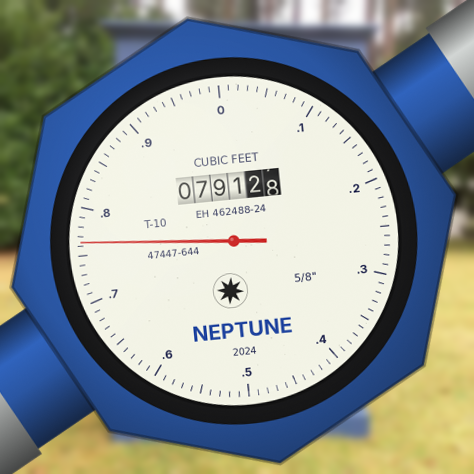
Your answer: 79127.76 (ft³)
